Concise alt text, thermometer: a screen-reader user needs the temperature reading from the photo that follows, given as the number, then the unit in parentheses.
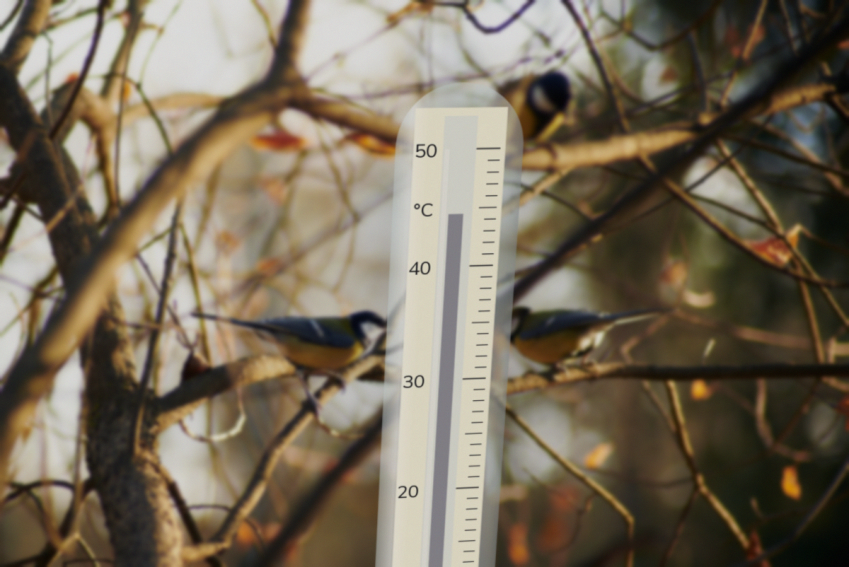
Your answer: 44.5 (°C)
